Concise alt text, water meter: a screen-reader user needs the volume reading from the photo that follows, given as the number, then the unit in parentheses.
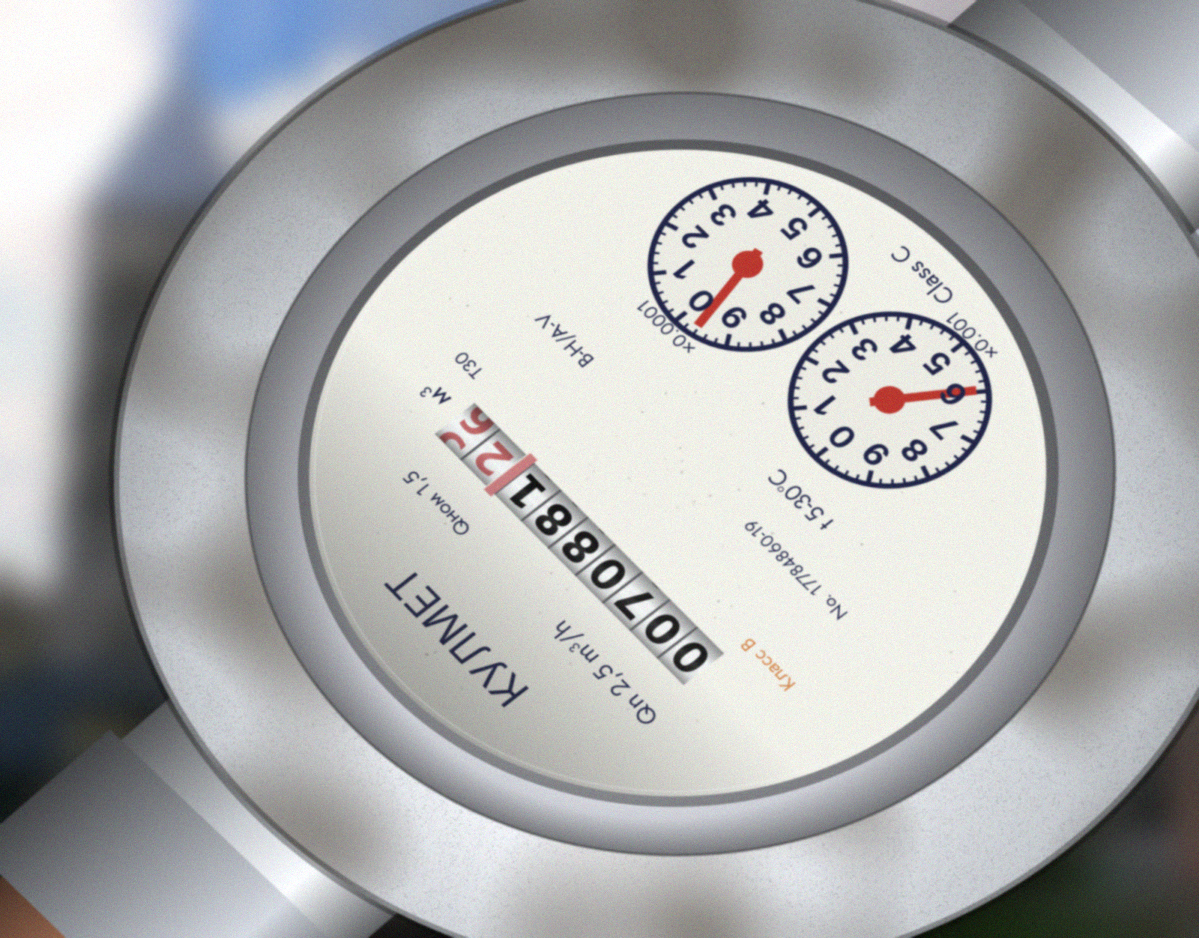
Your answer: 70881.2559 (m³)
